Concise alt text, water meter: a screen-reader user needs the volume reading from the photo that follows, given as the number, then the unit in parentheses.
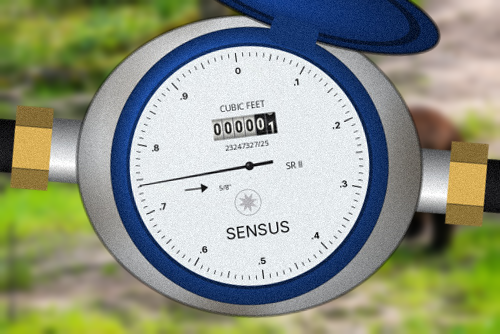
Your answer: 0.74 (ft³)
